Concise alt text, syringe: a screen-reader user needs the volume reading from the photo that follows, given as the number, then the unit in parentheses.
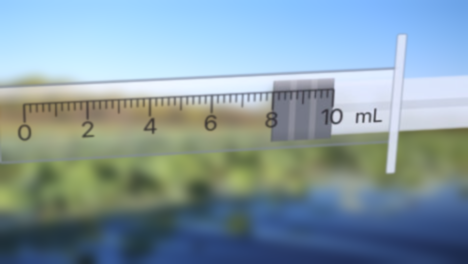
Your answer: 8 (mL)
